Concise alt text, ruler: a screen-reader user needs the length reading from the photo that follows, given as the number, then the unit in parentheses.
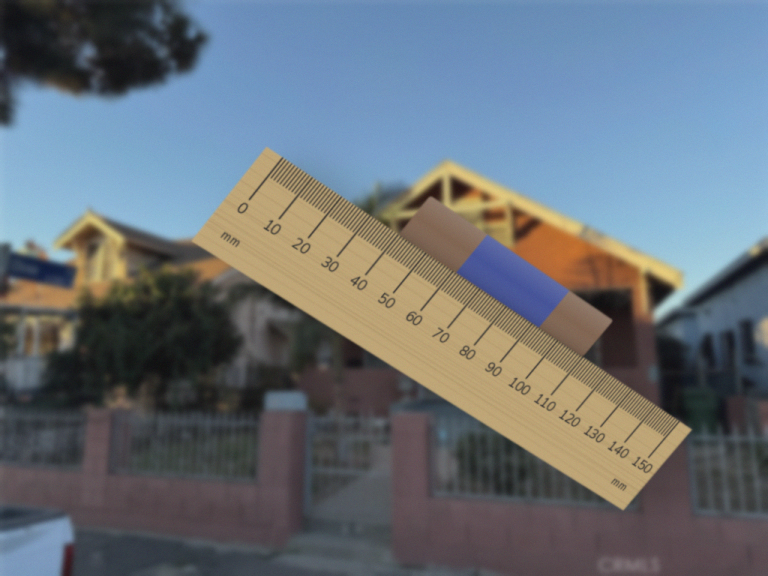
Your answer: 70 (mm)
